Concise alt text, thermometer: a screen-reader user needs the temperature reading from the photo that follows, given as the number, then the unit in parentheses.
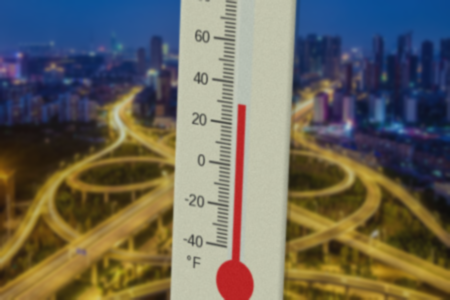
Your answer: 30 (°F)
